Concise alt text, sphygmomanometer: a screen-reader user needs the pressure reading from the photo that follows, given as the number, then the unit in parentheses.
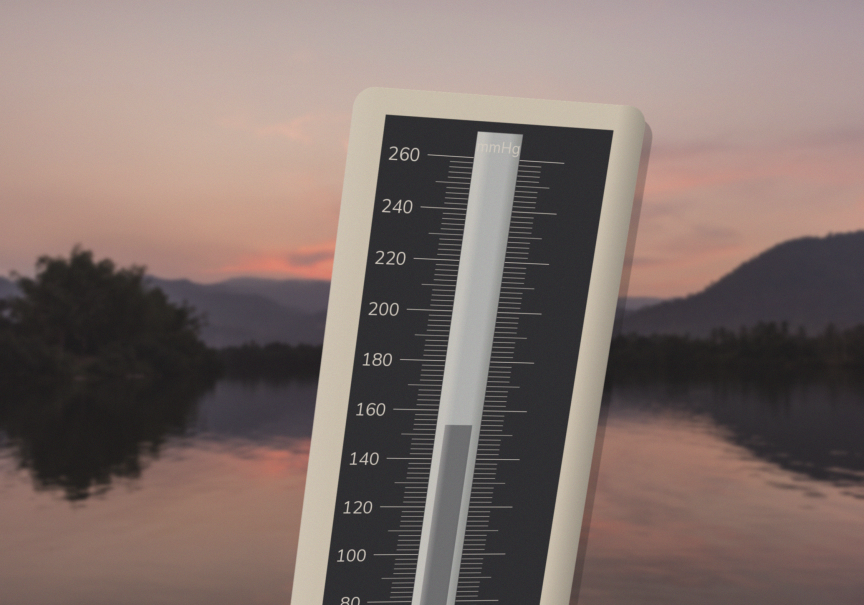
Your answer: 154 (mmHg)
